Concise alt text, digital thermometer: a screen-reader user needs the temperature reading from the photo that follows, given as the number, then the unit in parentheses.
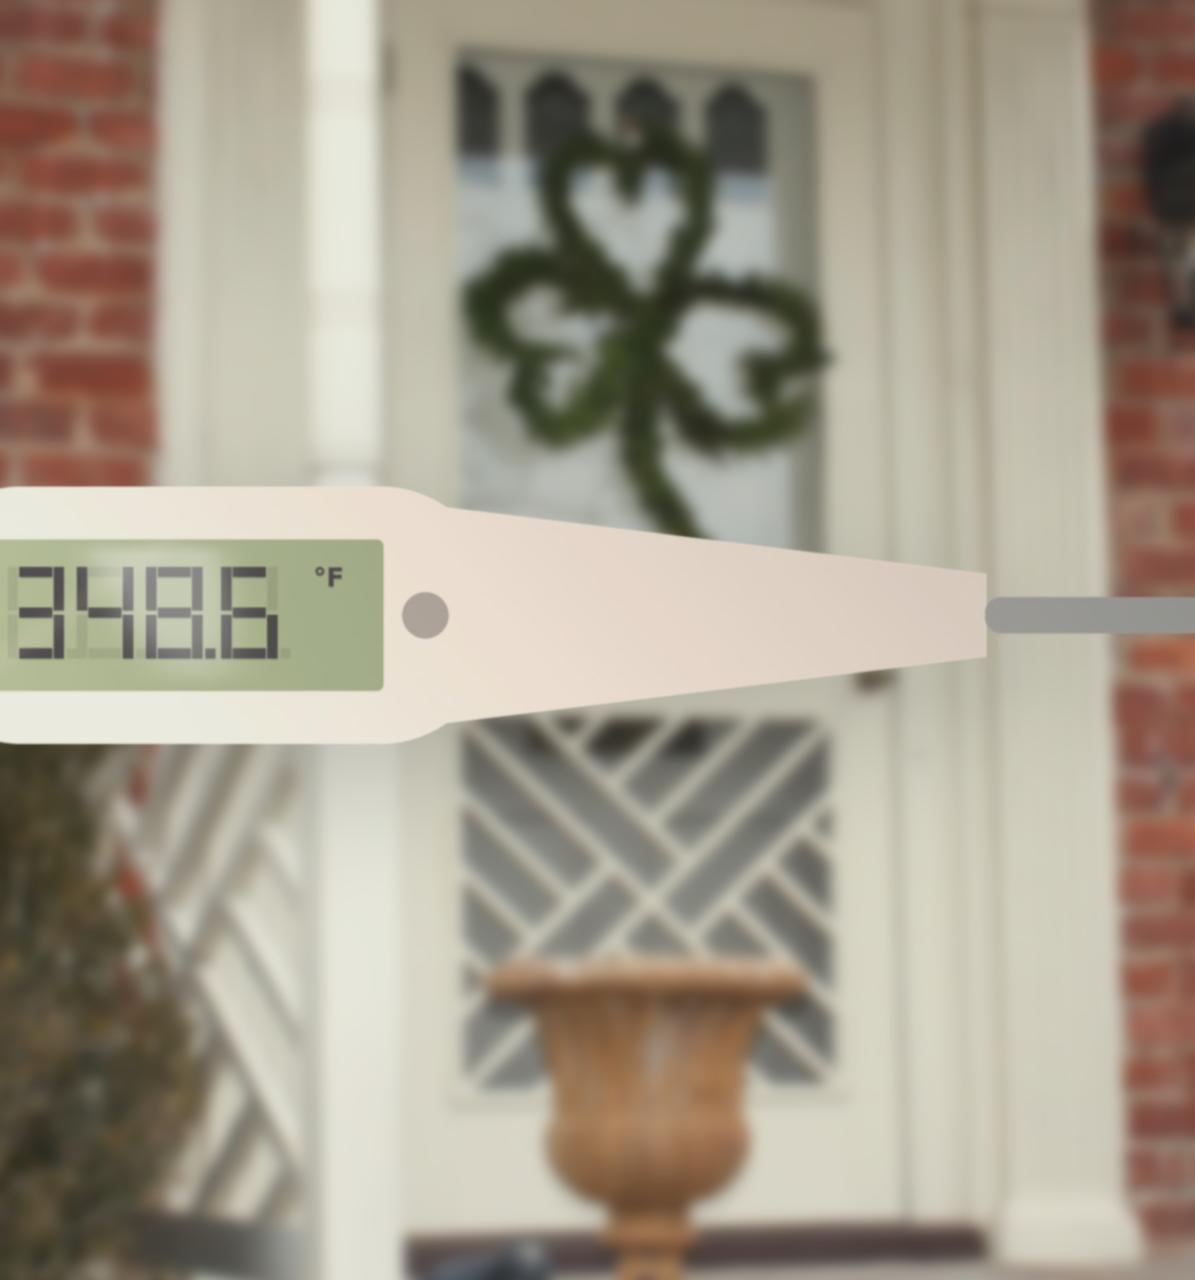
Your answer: 348.6 (°F)
